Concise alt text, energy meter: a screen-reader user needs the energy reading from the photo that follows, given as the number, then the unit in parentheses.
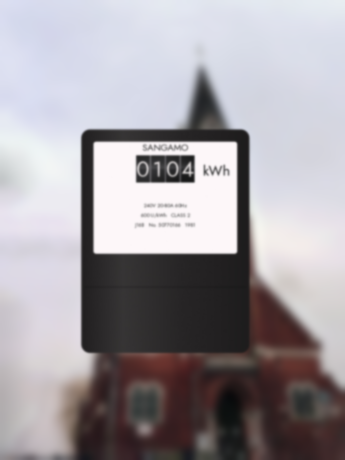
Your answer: 104 (kWh)
